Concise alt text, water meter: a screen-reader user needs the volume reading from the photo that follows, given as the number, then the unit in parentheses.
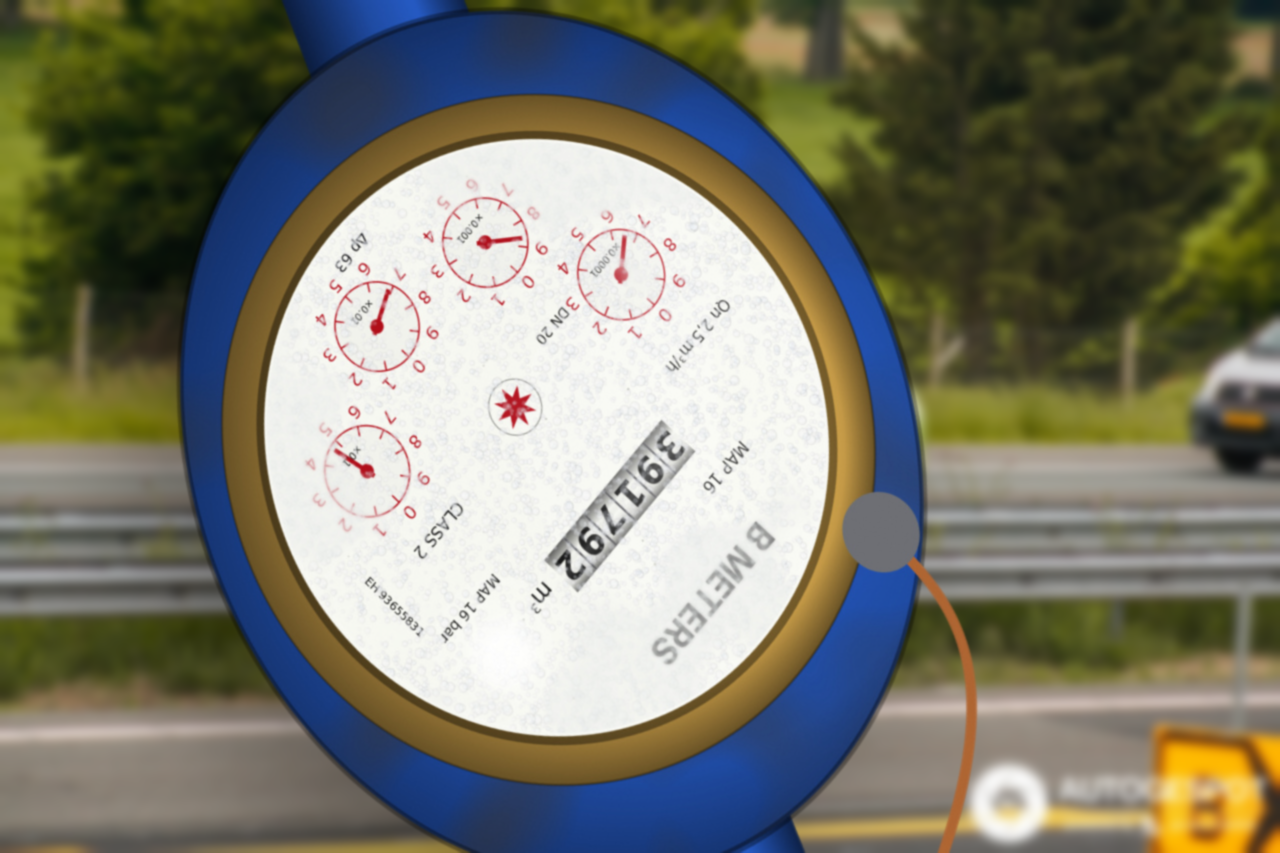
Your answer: 391792.4686 (m³)
